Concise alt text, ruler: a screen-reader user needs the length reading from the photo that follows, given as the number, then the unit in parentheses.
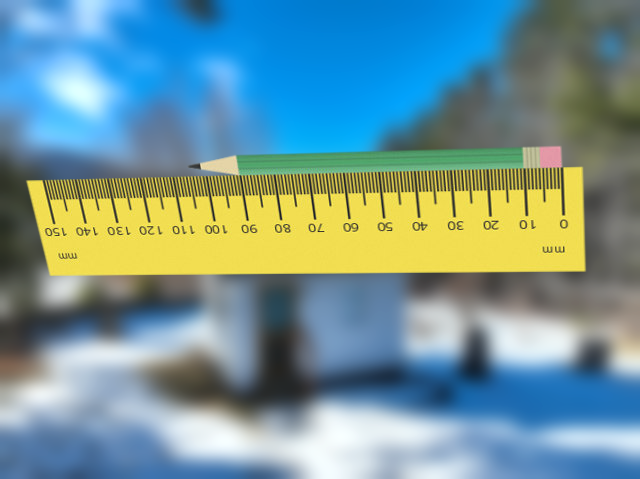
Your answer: 105 (mm)
